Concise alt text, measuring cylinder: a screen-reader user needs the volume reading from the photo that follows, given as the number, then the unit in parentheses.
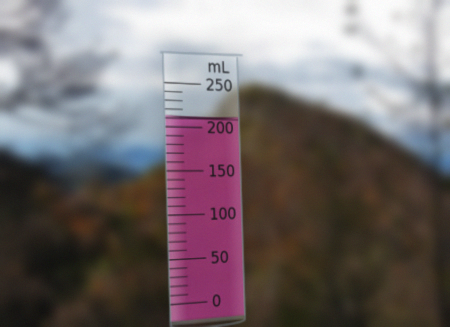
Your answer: 210 (mL)
